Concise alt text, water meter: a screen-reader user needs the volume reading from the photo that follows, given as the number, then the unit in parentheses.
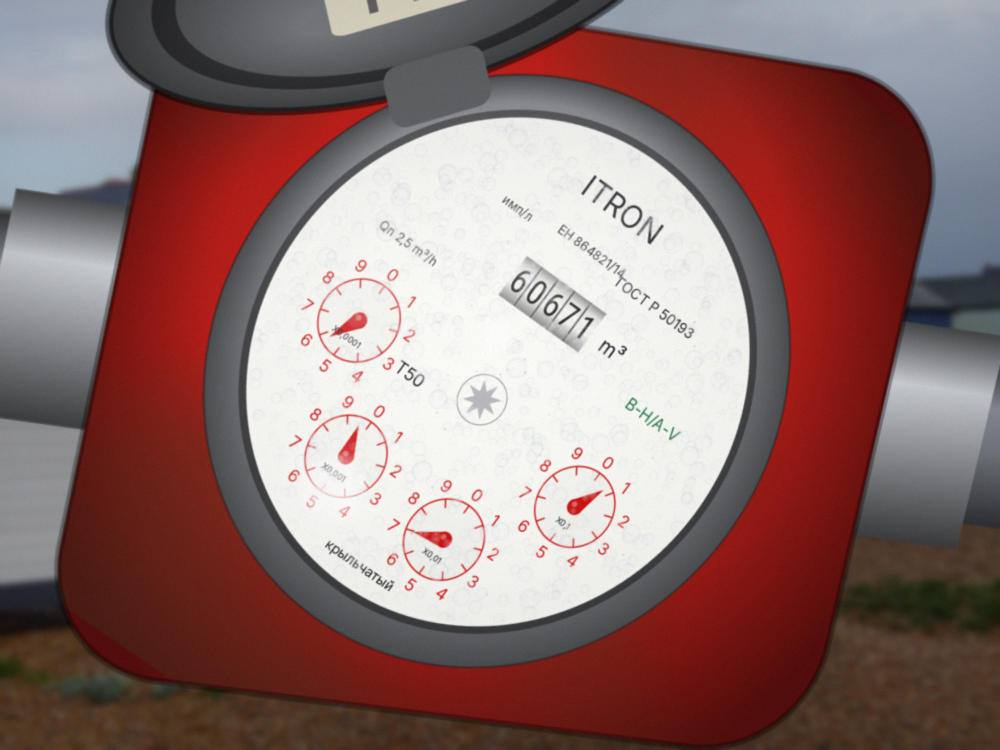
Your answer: 60671.0695 (m³)
